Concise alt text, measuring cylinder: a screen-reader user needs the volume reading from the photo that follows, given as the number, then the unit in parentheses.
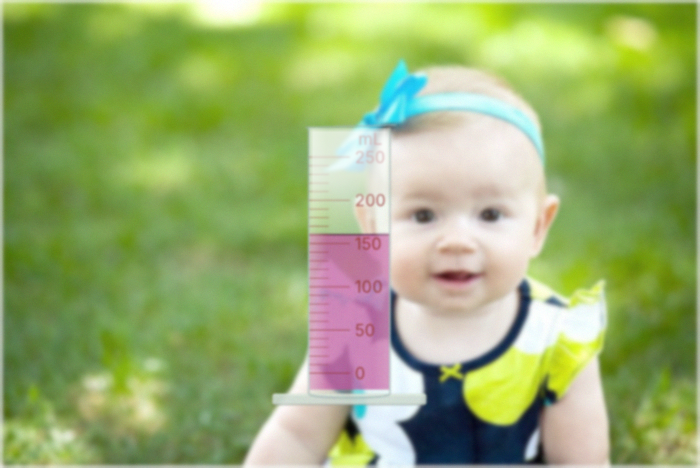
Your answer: 160 (mL)
